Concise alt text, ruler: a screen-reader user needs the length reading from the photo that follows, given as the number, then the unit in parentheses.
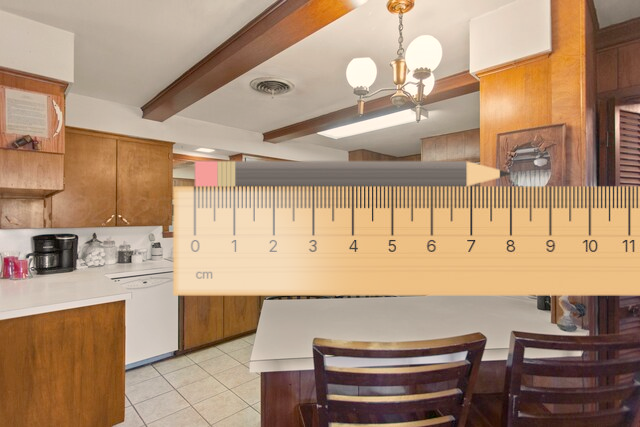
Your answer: 8 (cm)
